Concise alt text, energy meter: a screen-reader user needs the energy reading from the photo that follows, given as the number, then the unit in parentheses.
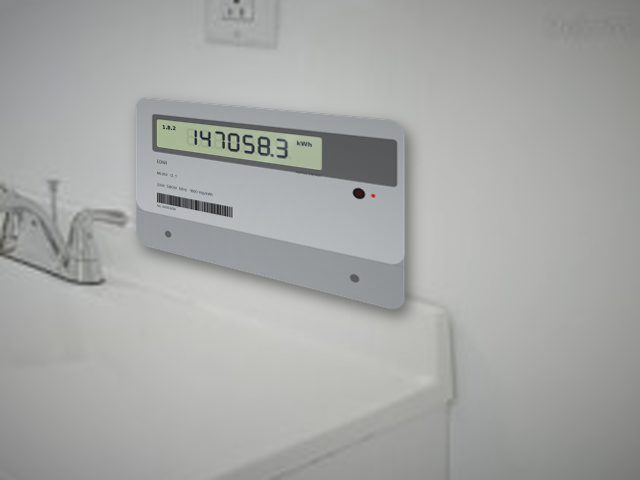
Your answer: 147058.3 (kWh)
